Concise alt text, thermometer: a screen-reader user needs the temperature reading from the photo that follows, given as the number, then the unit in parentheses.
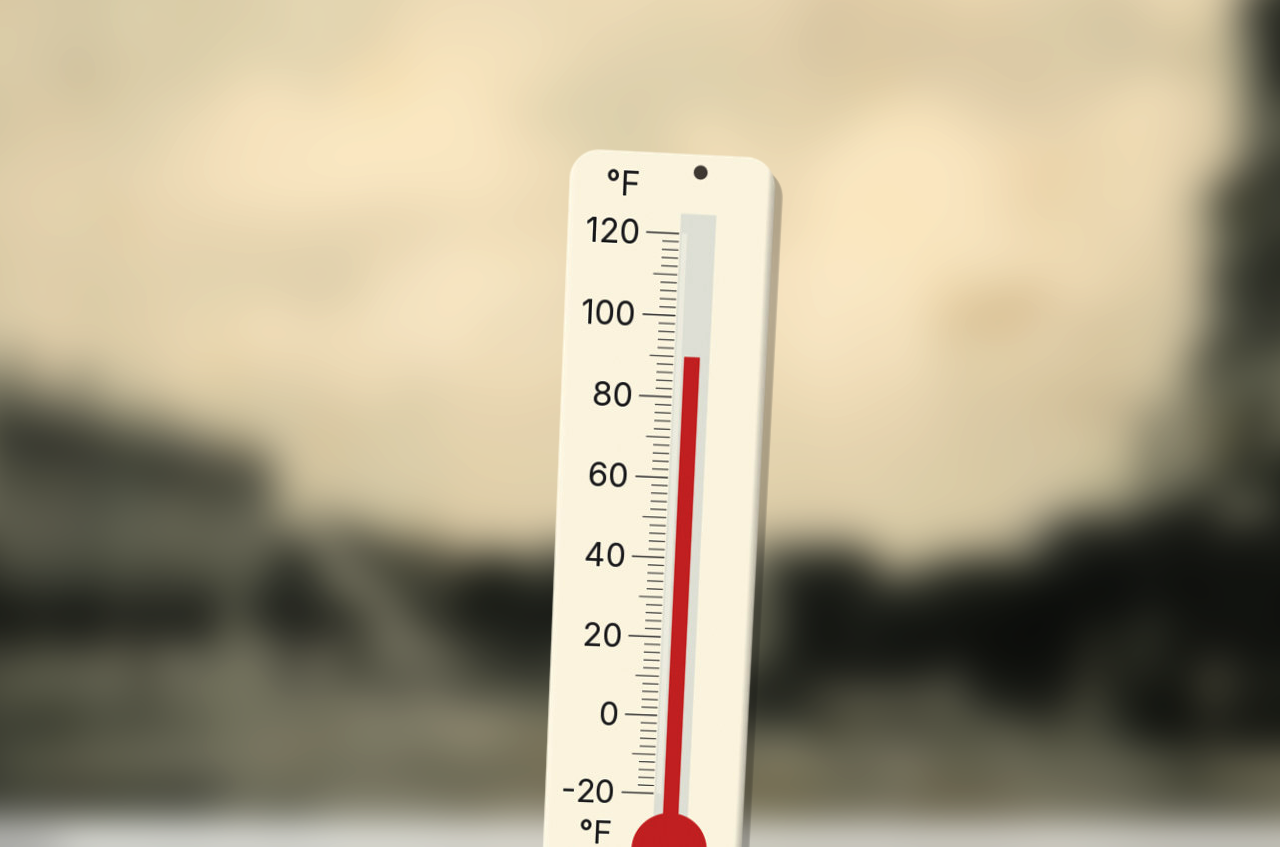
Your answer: 90 (°F)
